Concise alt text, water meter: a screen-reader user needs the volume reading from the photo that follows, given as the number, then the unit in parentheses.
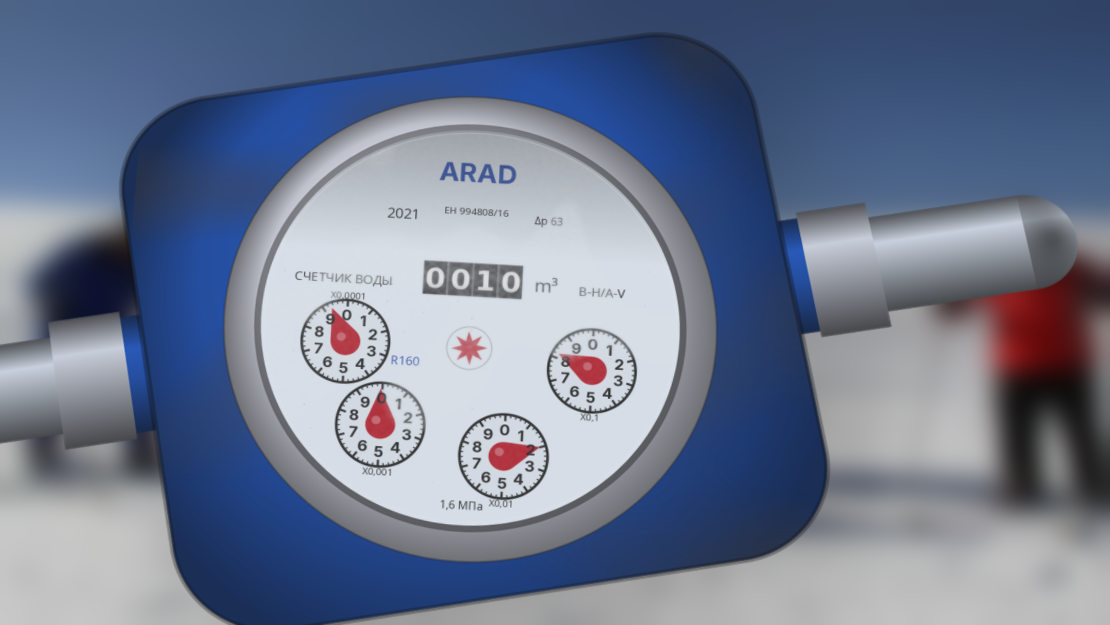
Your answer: 10.8199 (m³)
